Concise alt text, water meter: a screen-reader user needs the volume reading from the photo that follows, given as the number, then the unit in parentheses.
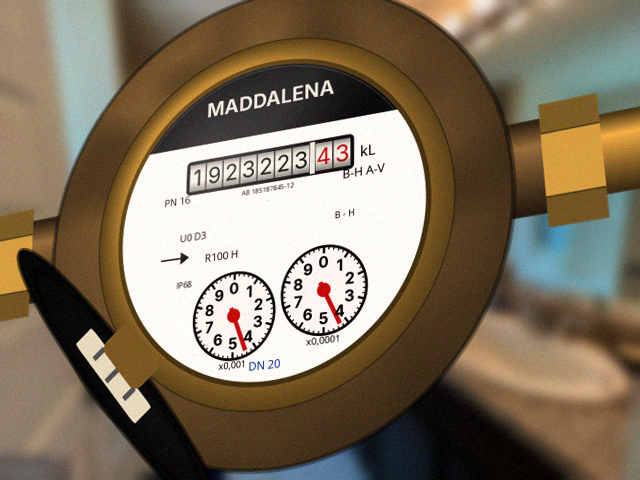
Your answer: 1923223.4344 (kL)
